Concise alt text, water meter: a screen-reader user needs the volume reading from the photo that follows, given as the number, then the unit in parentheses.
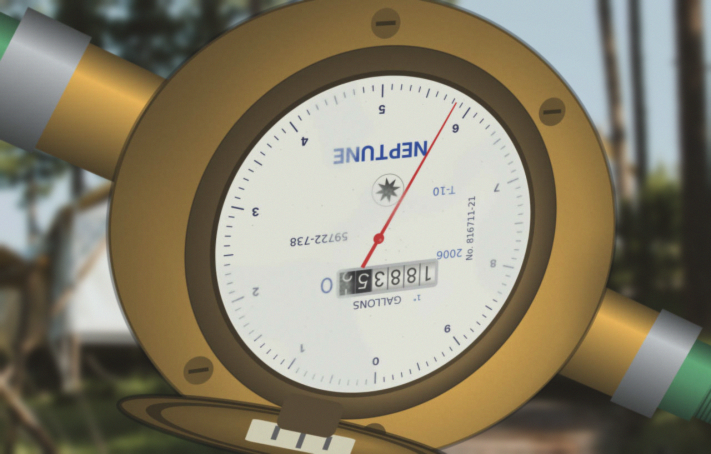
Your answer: 1883515.8 (gal)
